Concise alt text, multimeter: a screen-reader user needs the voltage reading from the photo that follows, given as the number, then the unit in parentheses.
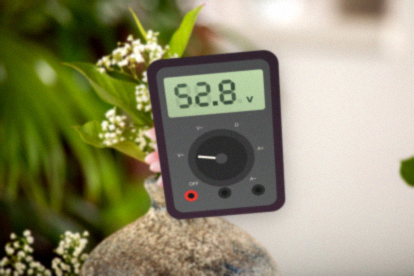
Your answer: 52.8 (V)
